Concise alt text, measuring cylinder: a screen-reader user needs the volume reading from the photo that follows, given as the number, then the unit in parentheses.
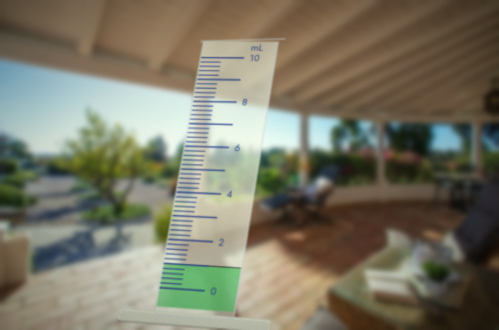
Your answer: 1 (mL)
